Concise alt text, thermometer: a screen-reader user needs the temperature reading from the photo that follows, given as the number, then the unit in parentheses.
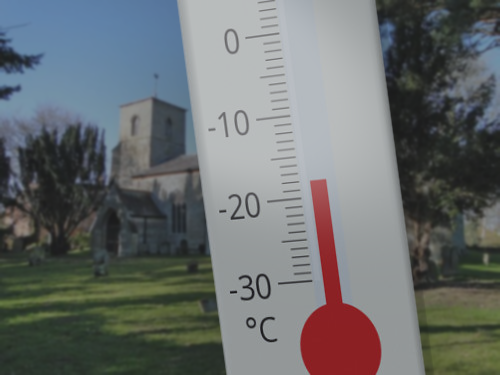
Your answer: -18 (°C)
